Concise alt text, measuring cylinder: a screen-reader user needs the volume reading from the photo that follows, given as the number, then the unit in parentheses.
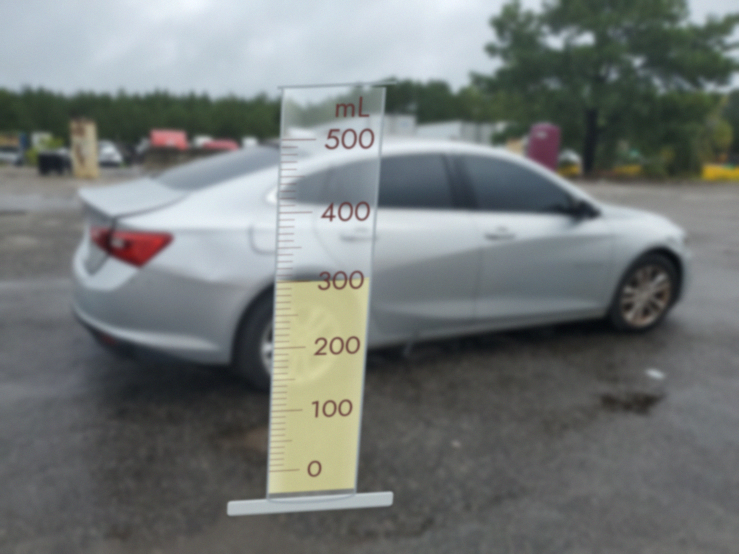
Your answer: 300 (mL)
